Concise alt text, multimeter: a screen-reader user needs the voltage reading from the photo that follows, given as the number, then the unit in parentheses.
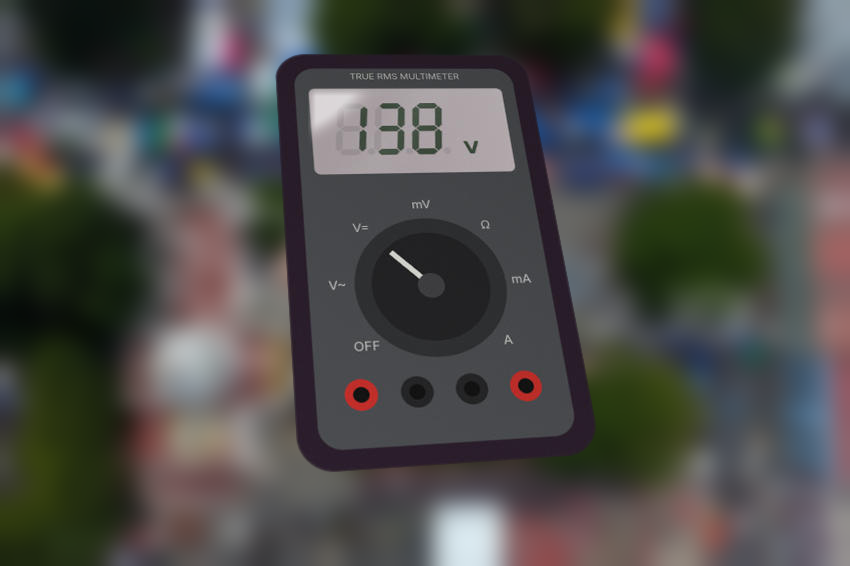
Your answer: 138 (V)
